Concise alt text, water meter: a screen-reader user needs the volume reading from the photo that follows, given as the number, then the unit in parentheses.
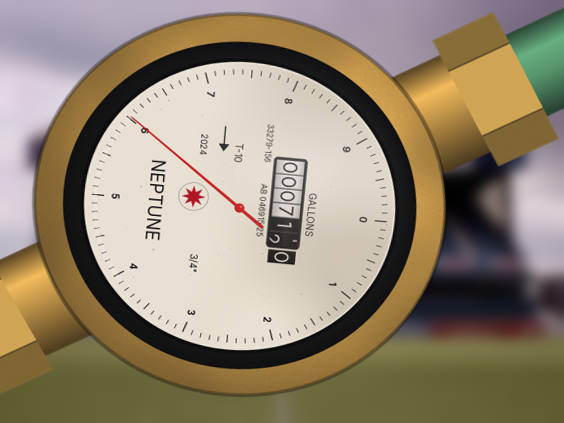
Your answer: 7116.0 (gal)
